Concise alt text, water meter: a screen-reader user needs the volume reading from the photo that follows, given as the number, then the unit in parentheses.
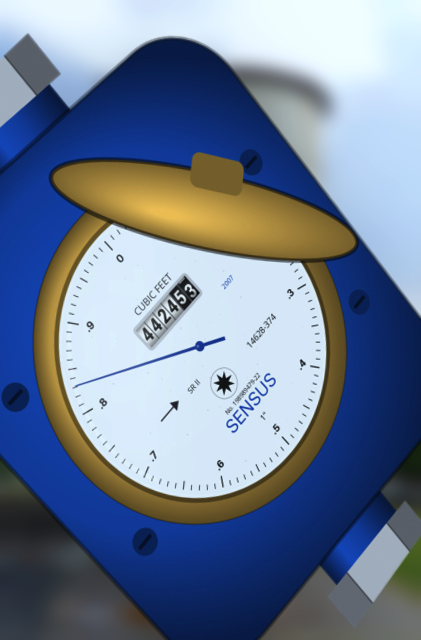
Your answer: 442452.83 (ft³)
